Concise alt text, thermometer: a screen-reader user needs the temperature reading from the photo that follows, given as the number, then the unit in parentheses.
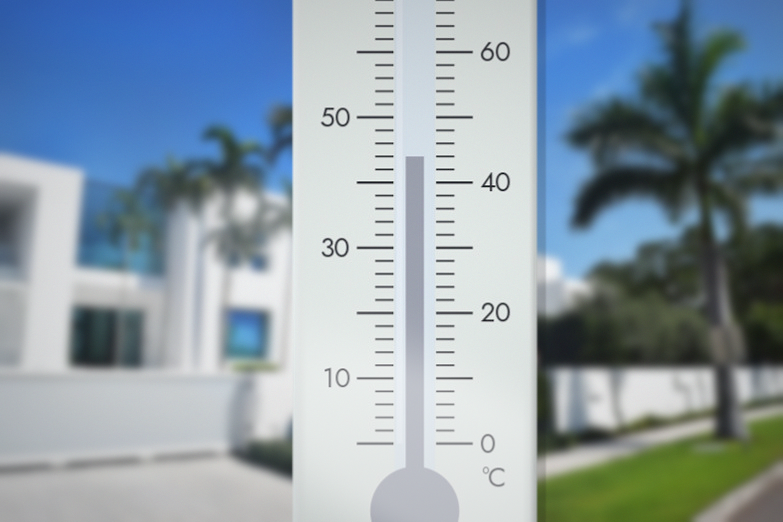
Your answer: 44 (°C)
